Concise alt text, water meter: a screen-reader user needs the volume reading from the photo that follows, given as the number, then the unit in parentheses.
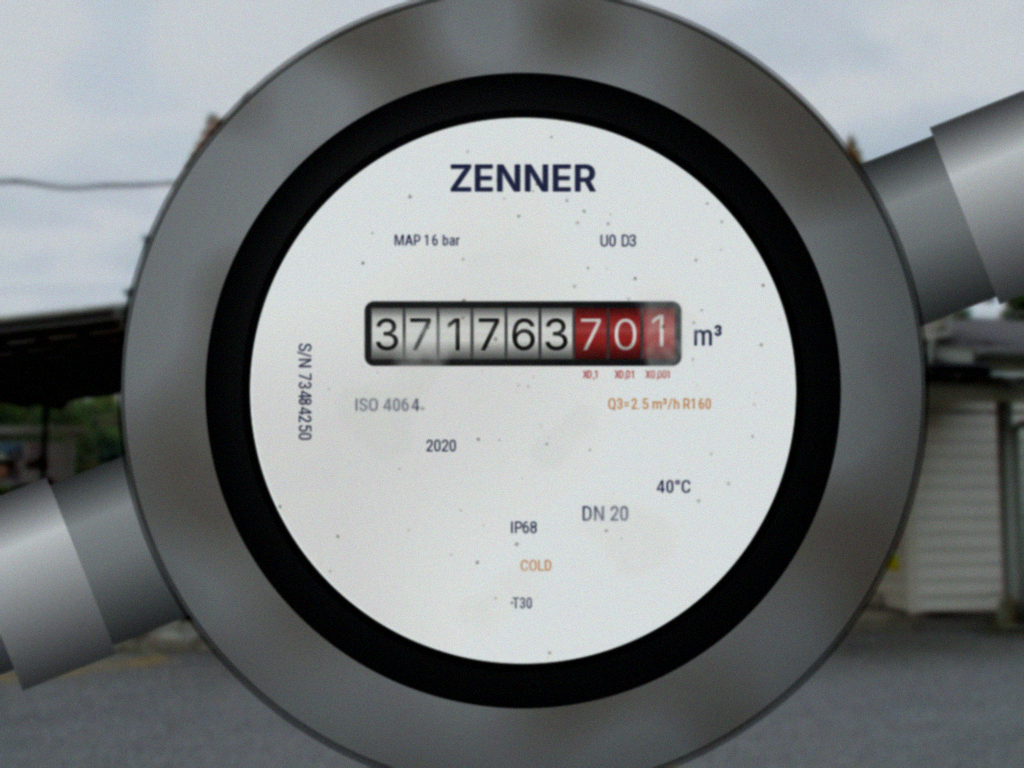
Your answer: 371763.701 (m³)
